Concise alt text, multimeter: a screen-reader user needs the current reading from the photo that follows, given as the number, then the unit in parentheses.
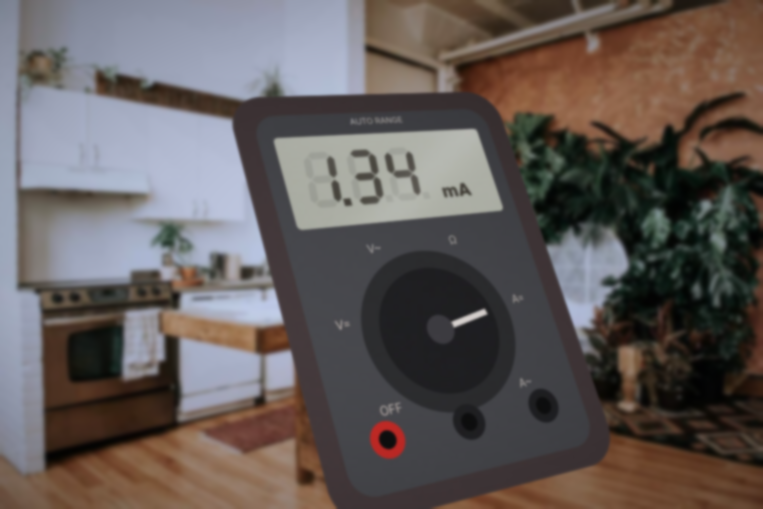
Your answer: 1.34 (mA)
